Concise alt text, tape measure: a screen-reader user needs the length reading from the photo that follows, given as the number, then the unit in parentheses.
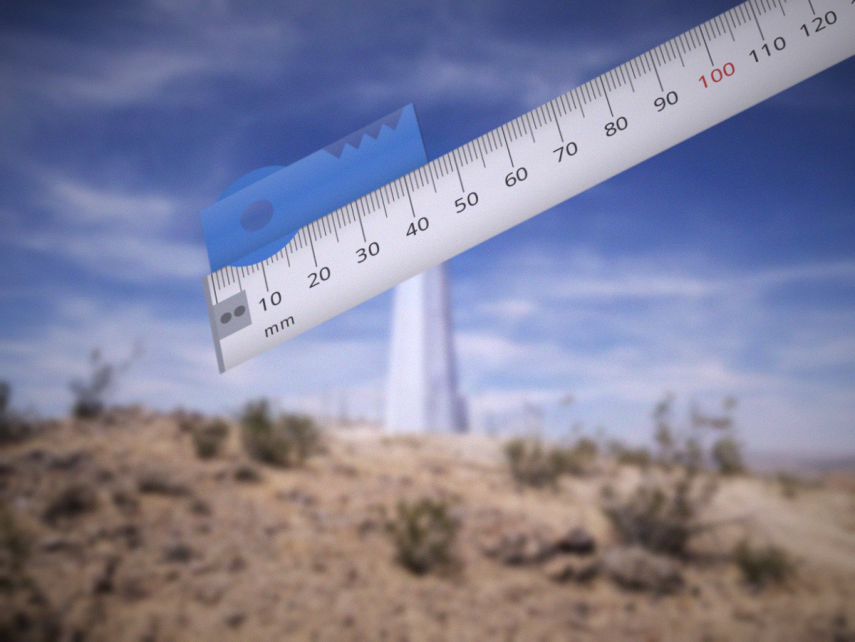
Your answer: 45 (mm)
